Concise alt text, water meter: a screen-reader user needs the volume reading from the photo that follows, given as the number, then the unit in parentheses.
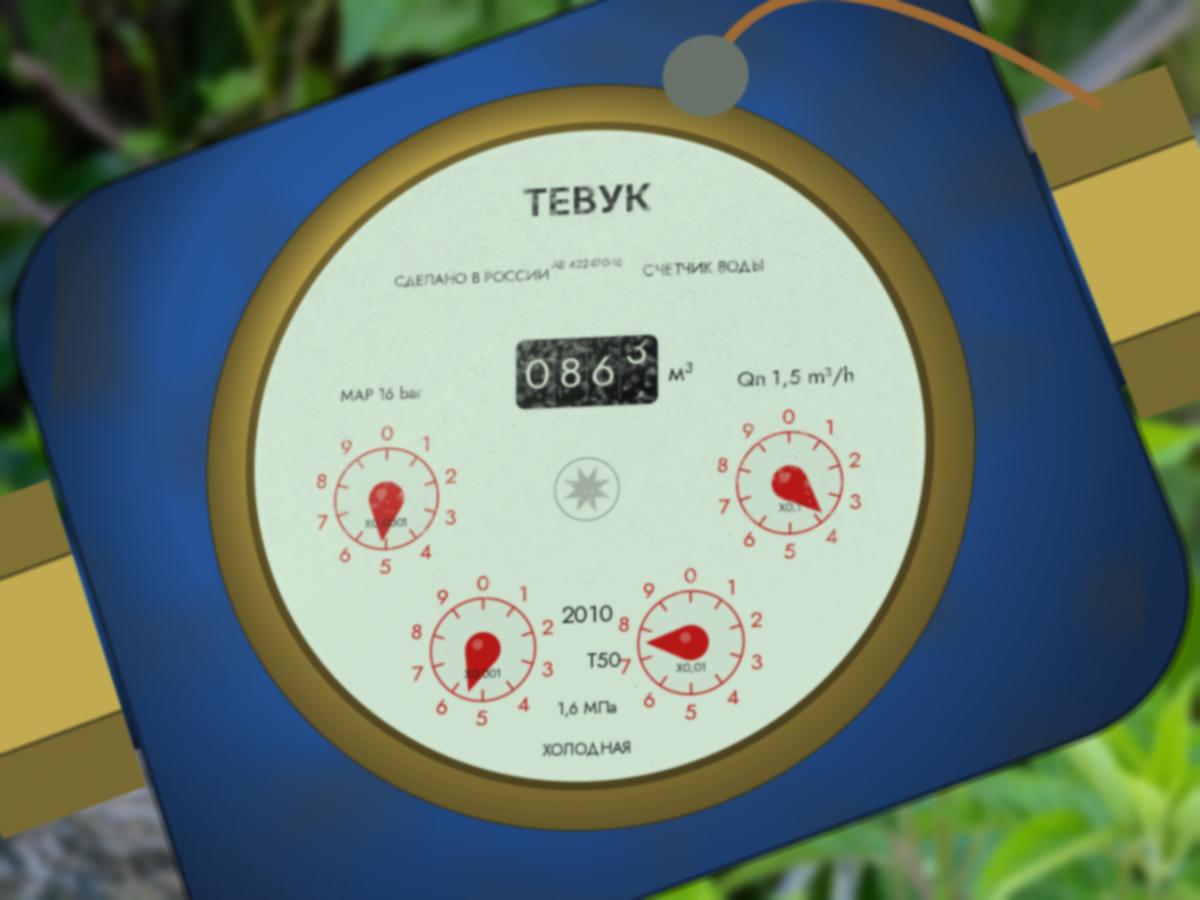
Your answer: 863.3755 (m³)
